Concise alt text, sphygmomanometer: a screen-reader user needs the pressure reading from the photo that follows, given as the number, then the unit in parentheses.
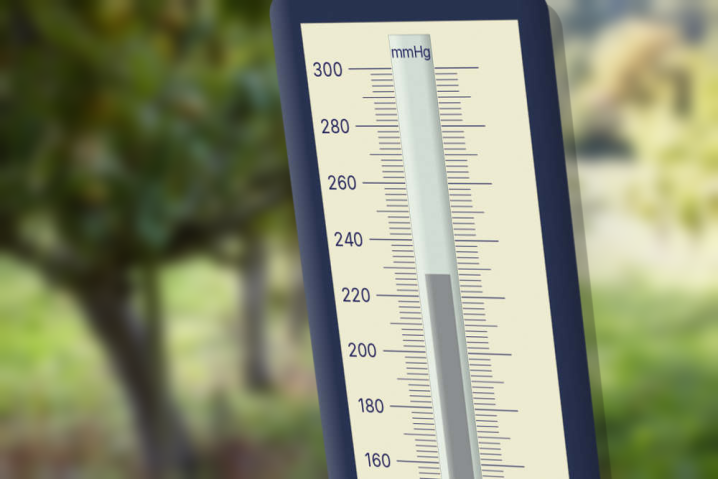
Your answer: 228 (mmHg)
